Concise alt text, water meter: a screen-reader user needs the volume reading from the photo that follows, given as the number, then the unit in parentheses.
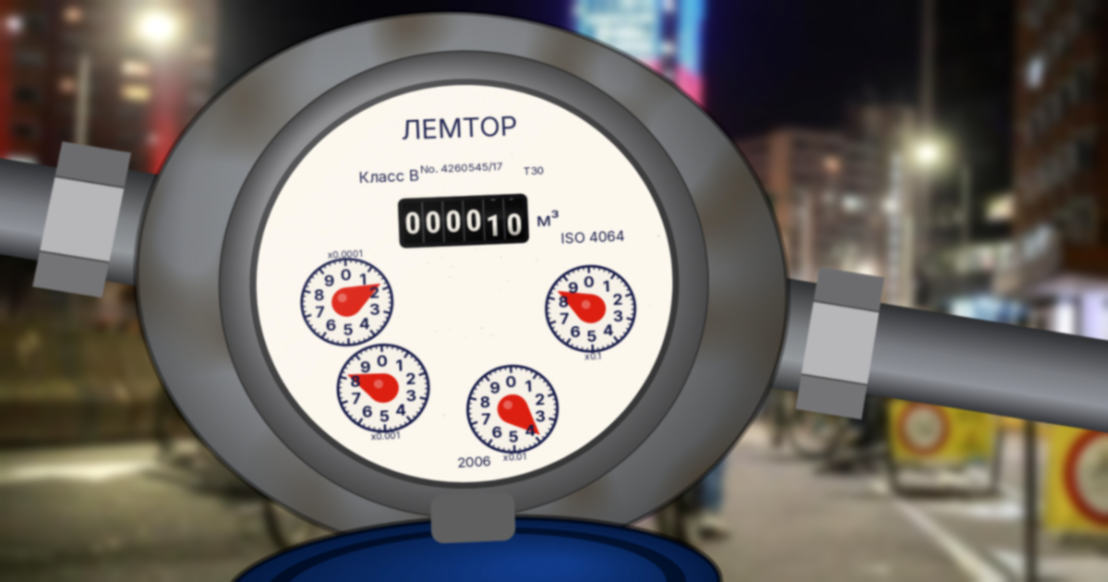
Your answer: 9.8381 (m³)
